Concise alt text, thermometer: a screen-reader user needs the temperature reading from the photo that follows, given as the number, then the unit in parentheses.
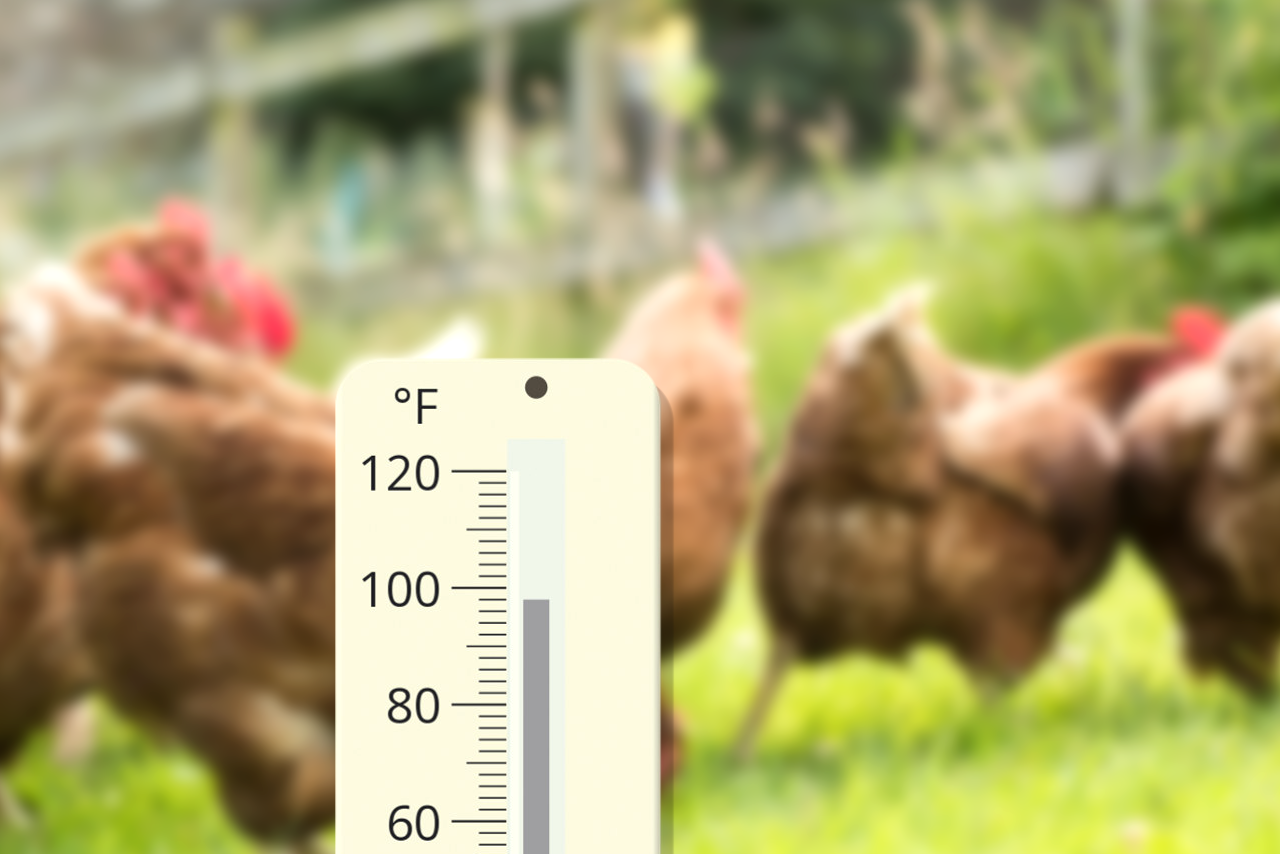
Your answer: 98 (°F)
